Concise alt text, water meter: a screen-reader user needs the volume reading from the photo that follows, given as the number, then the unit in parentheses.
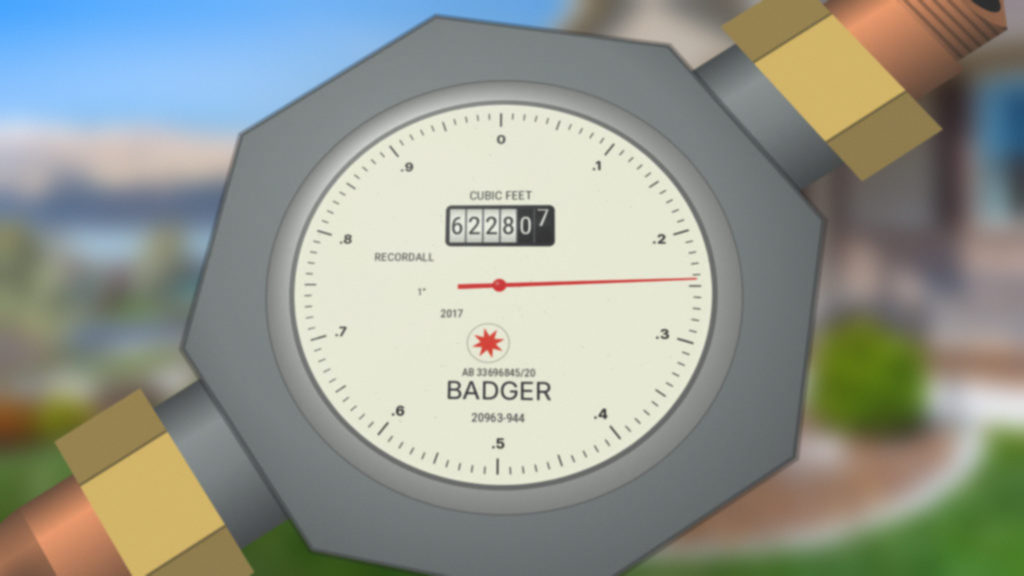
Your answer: 622807.24 (ft³)
